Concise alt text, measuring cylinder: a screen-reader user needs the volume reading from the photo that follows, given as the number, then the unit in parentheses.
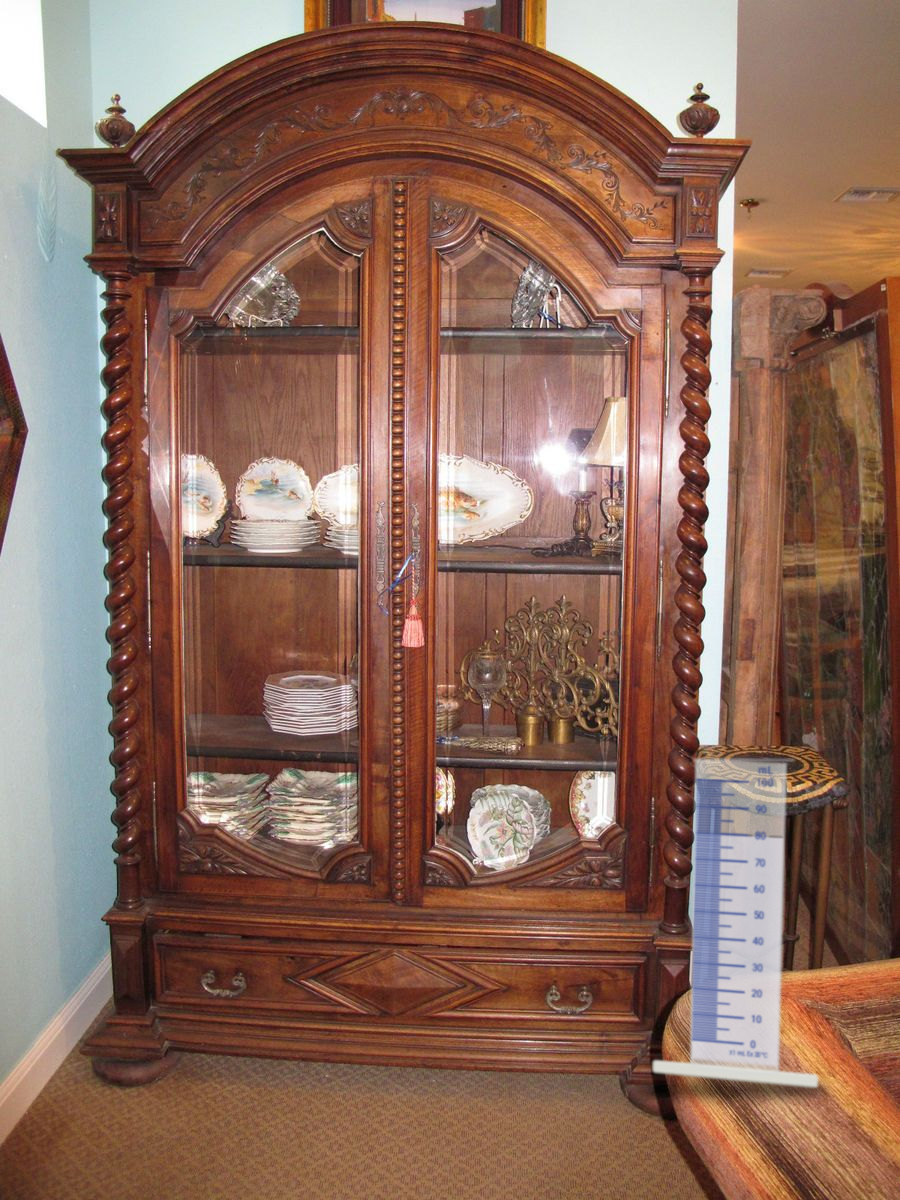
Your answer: 80 (mL)
